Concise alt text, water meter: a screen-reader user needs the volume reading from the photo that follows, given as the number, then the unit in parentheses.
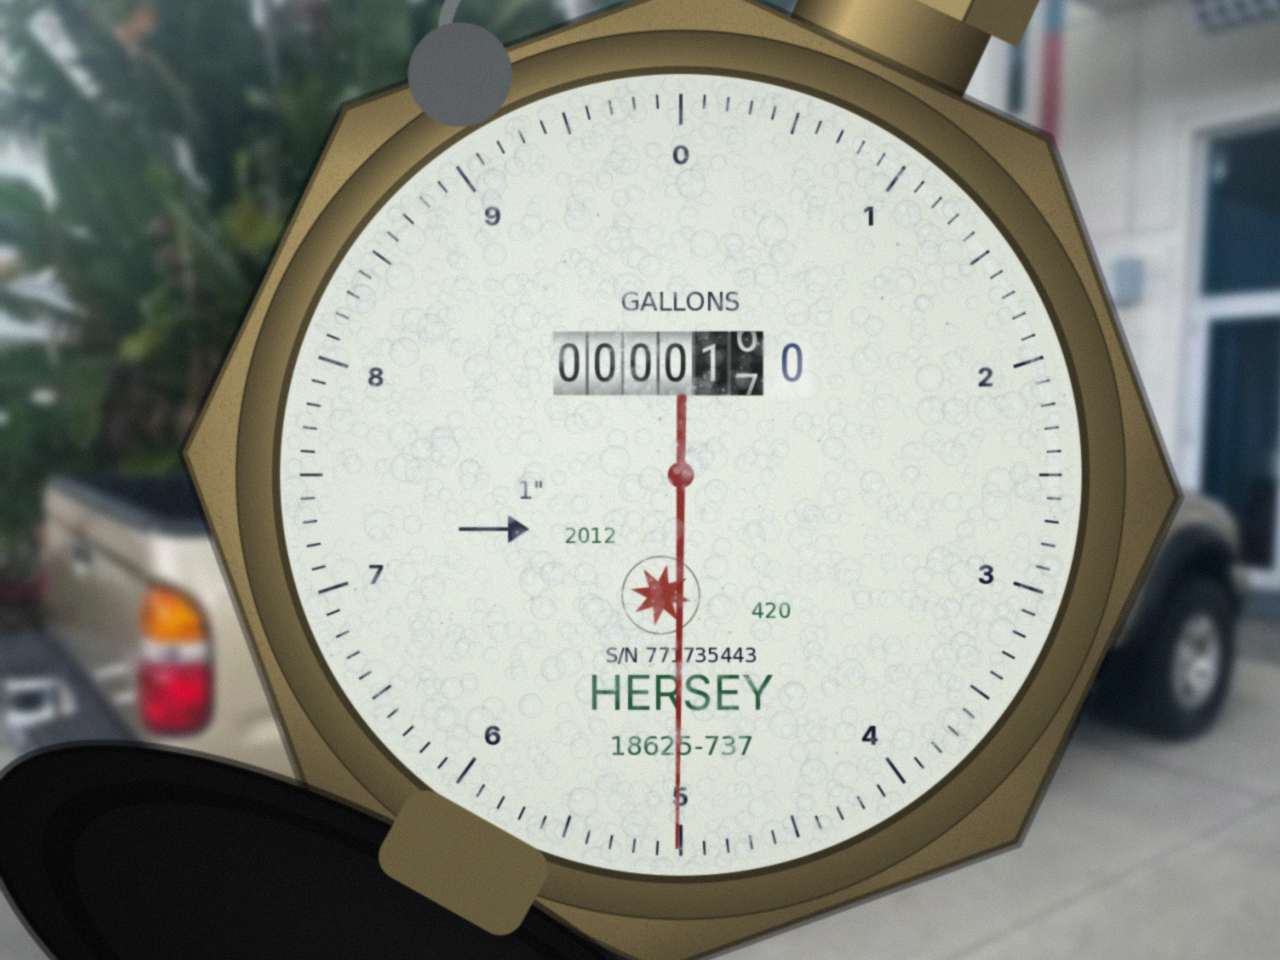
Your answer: 165.0 (gal)
